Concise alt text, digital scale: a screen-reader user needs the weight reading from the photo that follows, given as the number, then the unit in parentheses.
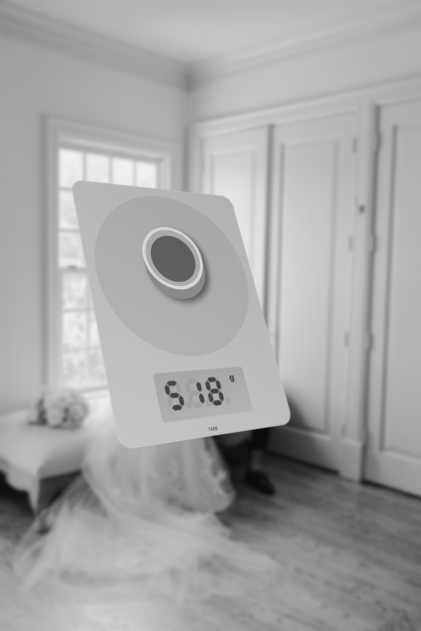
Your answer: 518 (g)
